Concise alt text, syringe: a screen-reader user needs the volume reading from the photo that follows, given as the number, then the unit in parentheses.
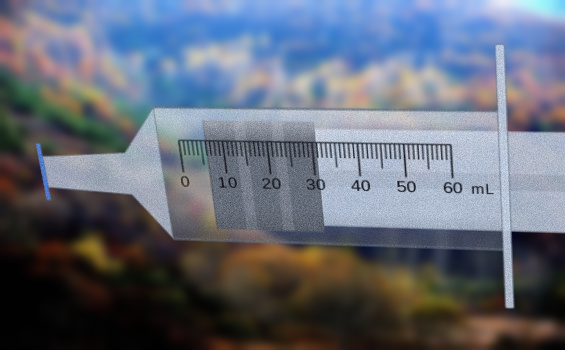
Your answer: 6 (mL)
